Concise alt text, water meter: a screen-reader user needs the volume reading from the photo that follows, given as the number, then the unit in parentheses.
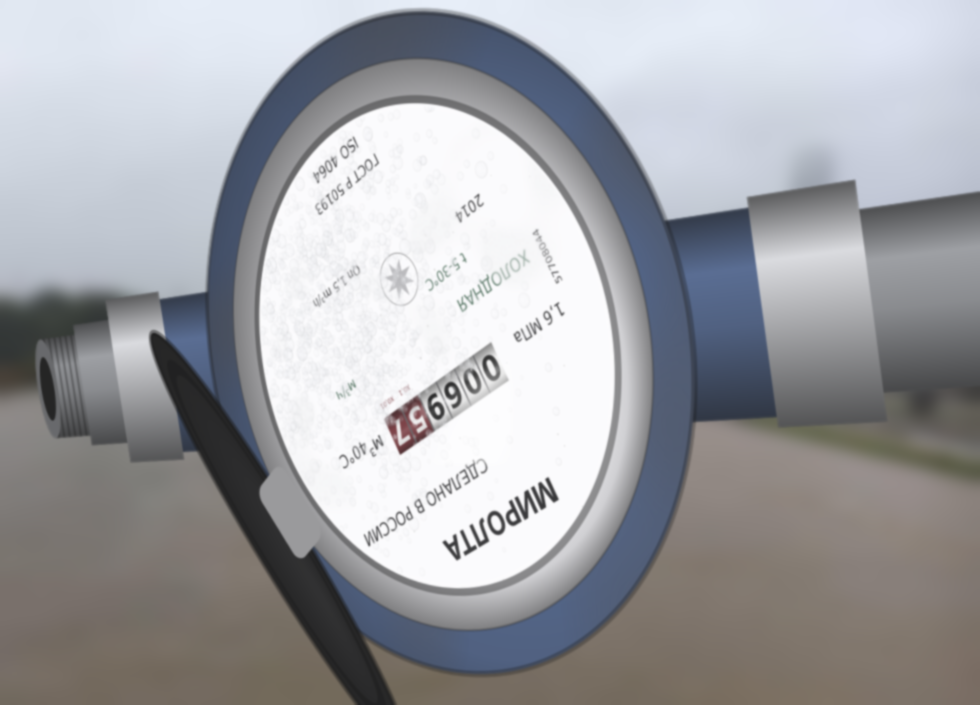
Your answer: 69.57 (m³)
